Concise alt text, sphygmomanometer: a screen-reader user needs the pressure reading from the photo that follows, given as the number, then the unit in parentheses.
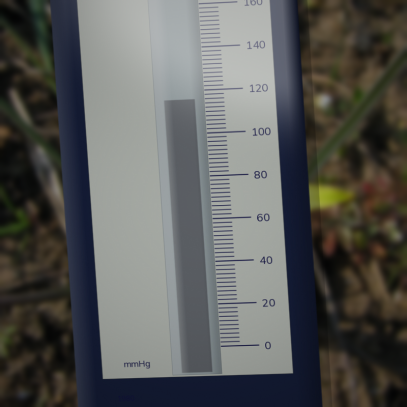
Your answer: 116 (mmHg)
